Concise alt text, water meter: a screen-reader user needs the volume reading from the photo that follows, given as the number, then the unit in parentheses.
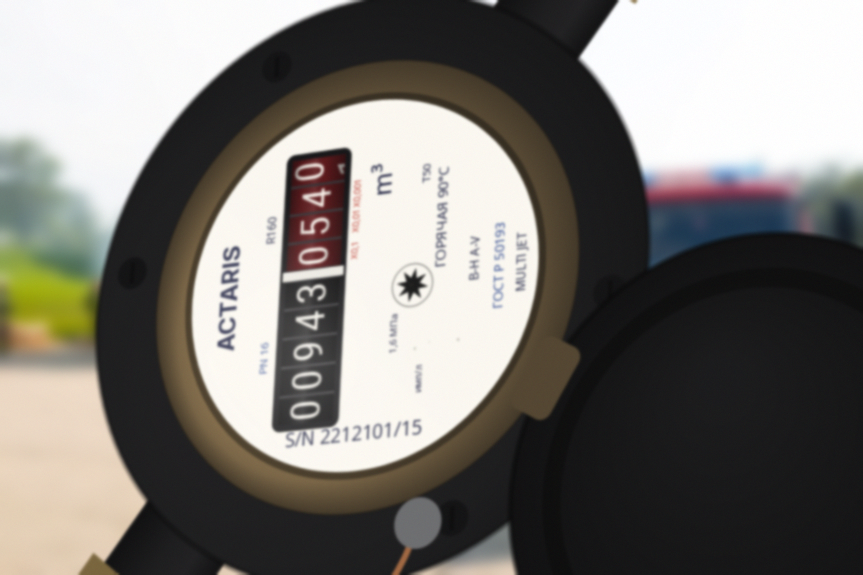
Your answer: 943.0540 (m³)
